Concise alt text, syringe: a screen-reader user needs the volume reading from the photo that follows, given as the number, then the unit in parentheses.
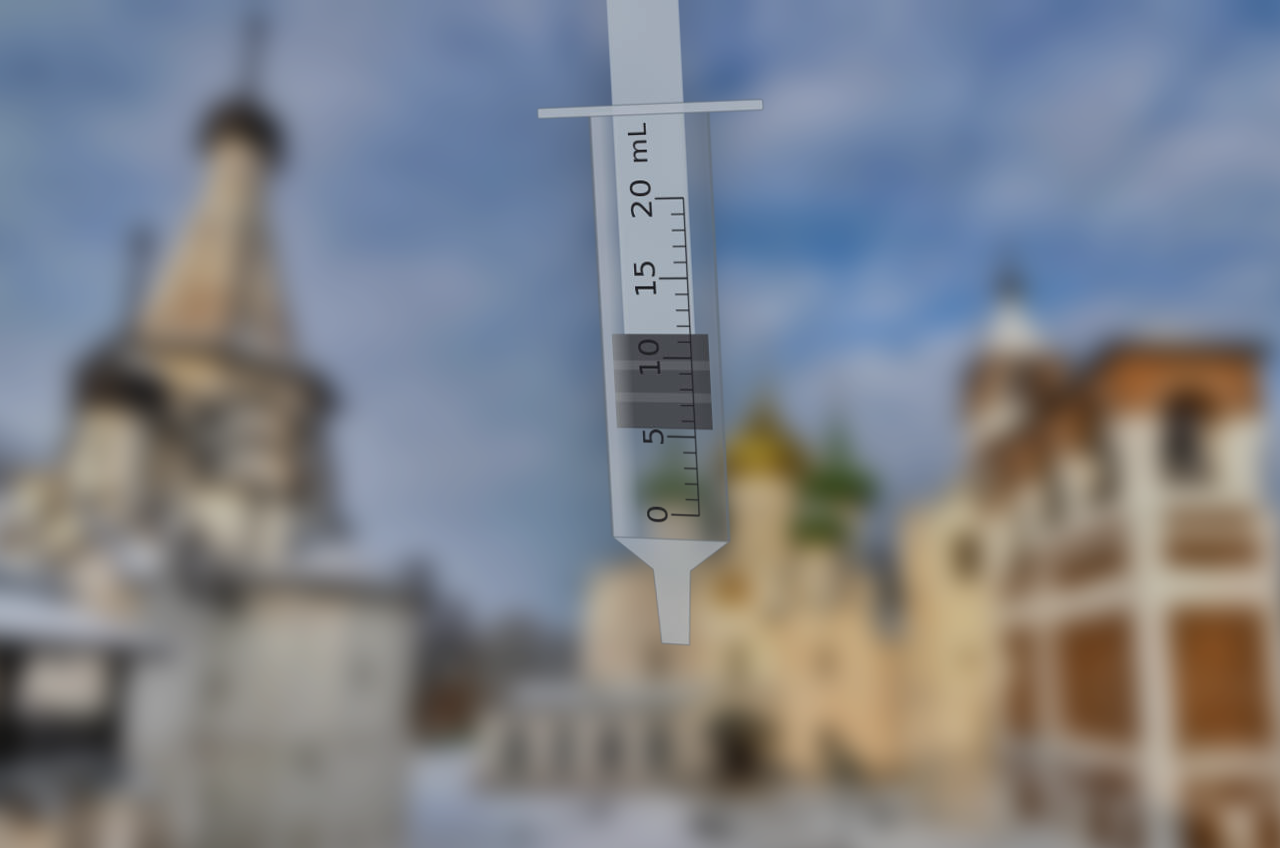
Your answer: 5.5 (mL)
